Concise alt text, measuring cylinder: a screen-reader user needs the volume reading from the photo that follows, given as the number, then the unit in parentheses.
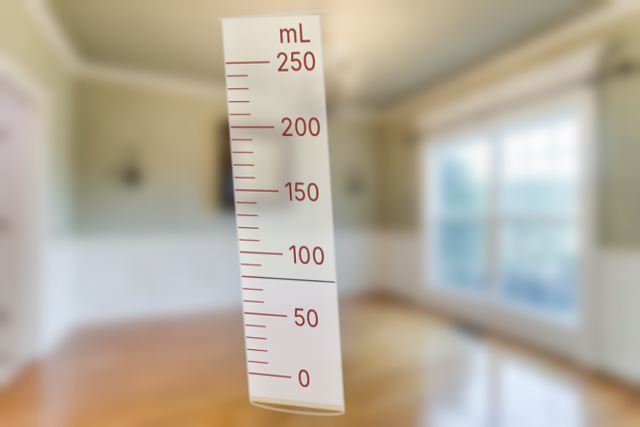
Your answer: 80 (mL)
